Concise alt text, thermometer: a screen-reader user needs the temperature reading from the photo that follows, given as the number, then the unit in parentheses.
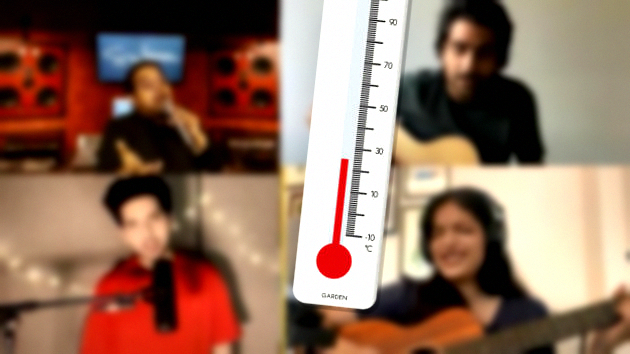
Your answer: 25 (°C)
